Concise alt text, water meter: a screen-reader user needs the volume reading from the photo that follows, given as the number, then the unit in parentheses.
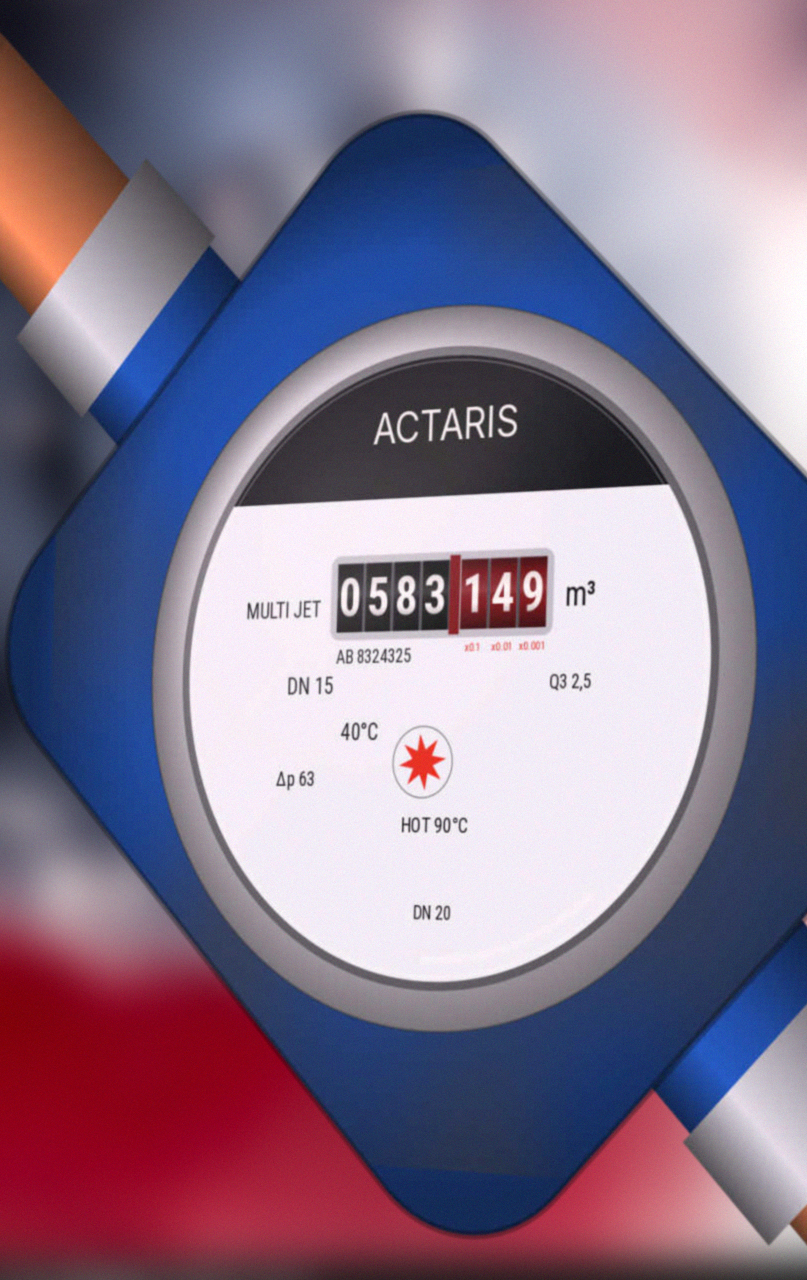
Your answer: 583.149 (m³)
